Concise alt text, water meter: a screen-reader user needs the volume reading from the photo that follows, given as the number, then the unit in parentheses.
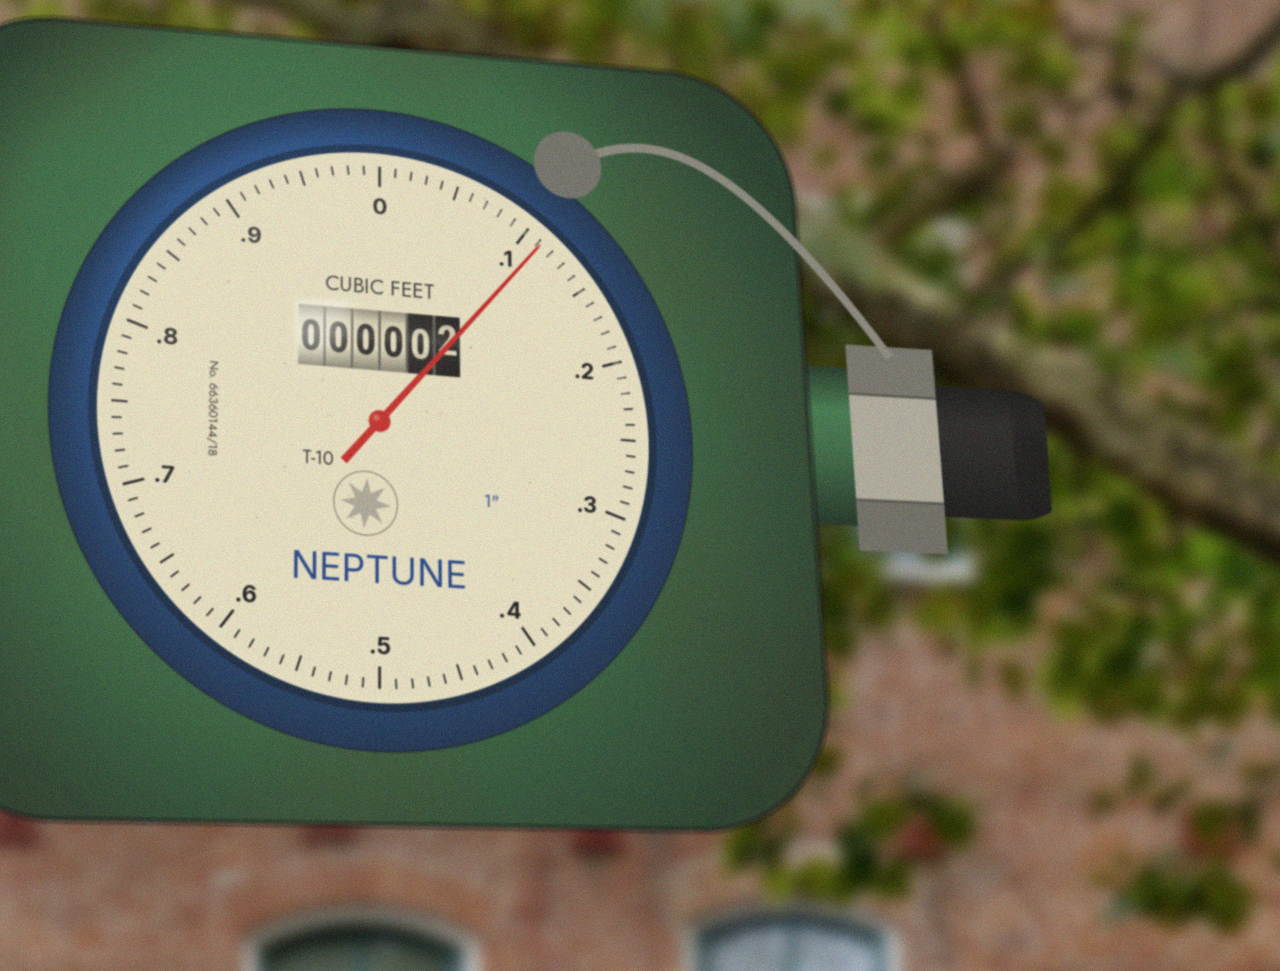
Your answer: 2.11 (ft³)
